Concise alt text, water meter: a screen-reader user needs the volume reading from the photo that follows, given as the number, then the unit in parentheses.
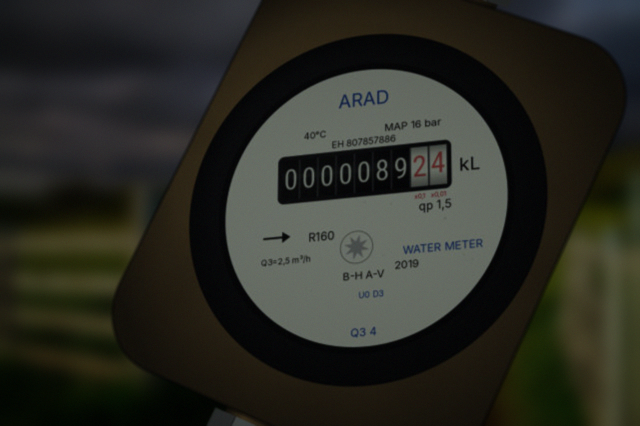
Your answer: 89.24 (kL)
